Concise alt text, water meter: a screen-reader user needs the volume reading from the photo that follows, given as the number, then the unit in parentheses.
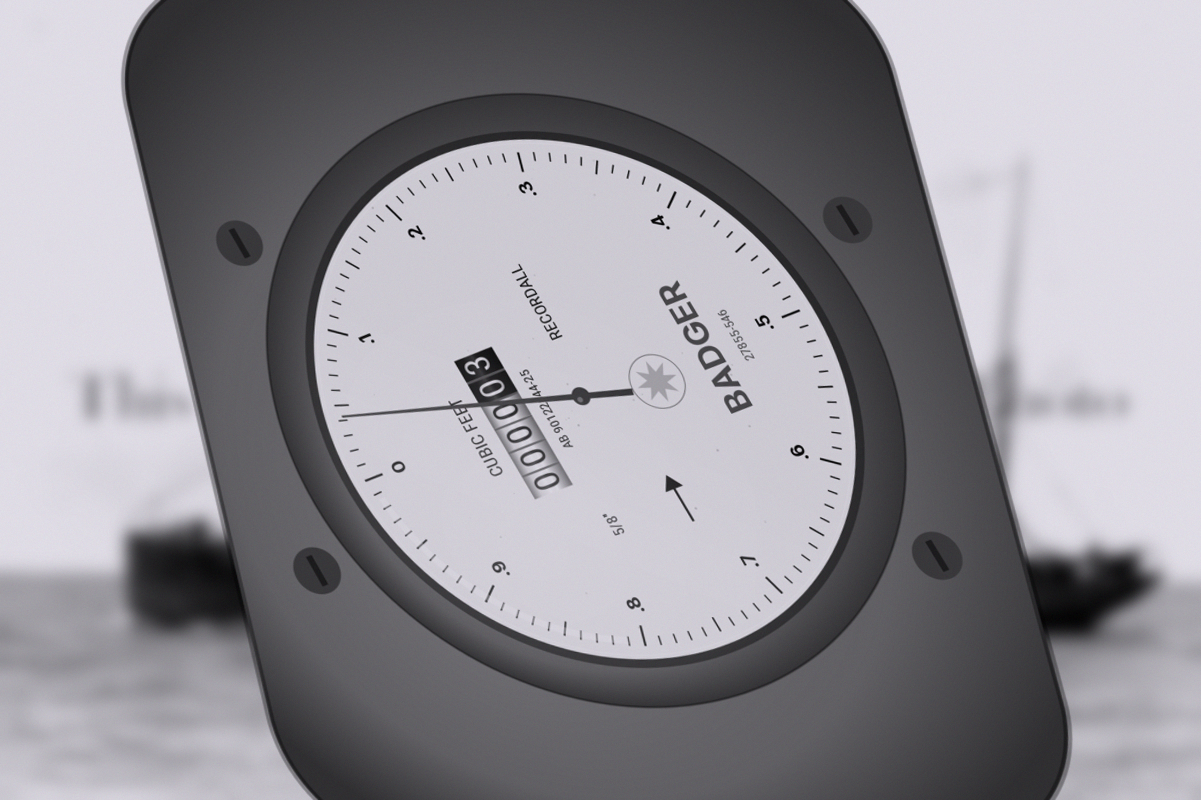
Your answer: 3.04 (ft³)
